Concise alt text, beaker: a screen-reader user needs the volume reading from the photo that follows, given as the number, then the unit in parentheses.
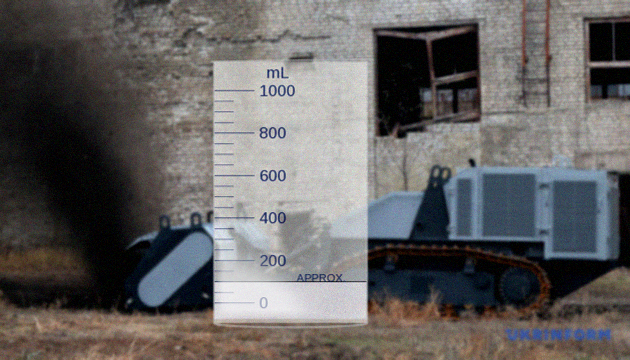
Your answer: 100 (mL)
